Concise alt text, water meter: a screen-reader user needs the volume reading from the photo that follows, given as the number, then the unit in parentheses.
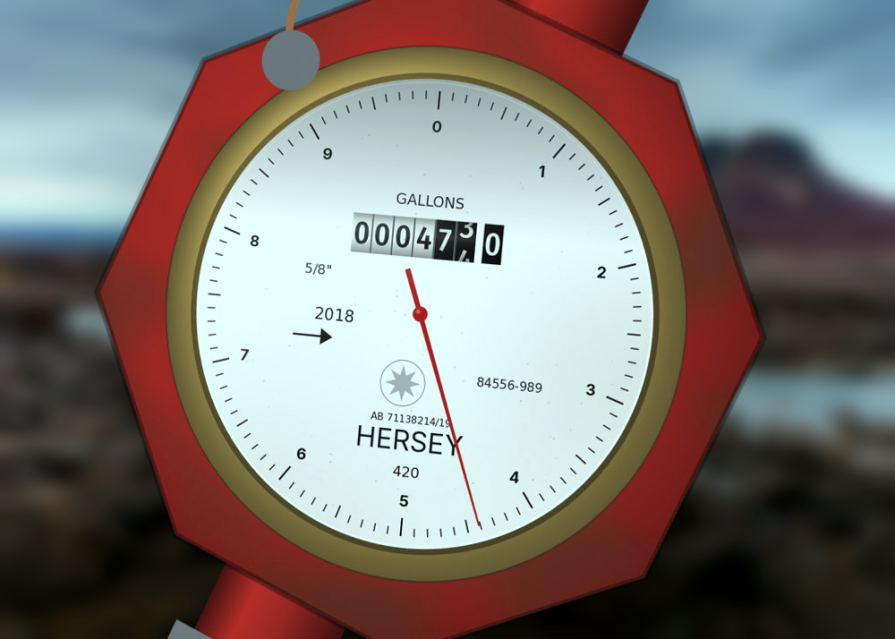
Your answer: 4734.4 (gal)
